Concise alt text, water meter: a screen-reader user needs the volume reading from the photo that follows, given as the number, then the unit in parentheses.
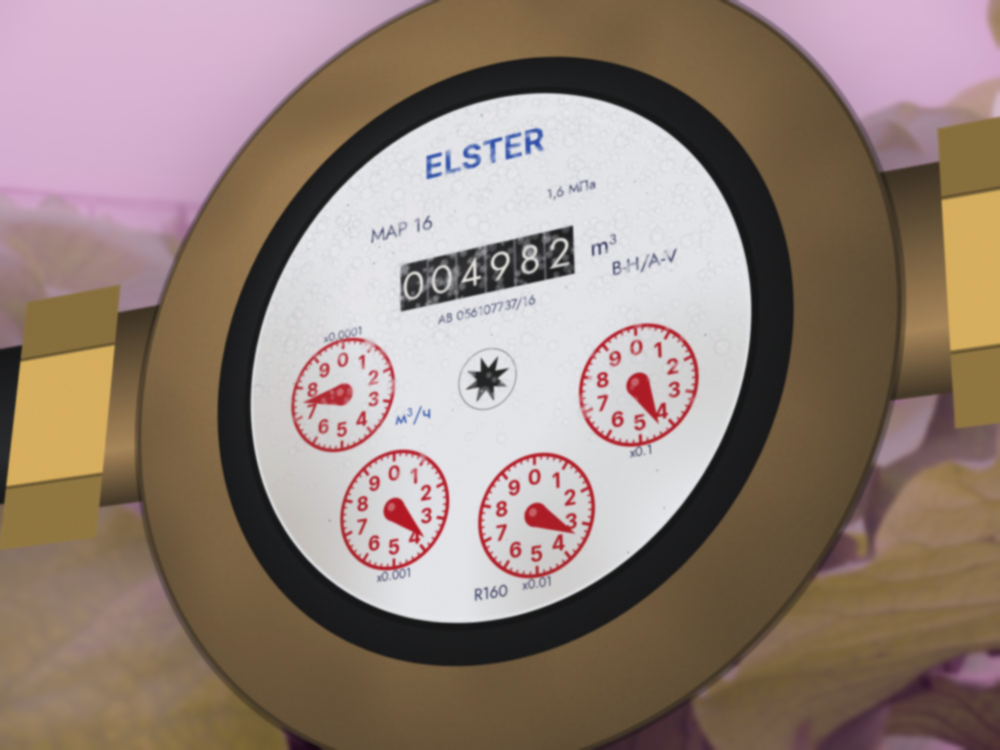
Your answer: 4982.4337 (m³)
